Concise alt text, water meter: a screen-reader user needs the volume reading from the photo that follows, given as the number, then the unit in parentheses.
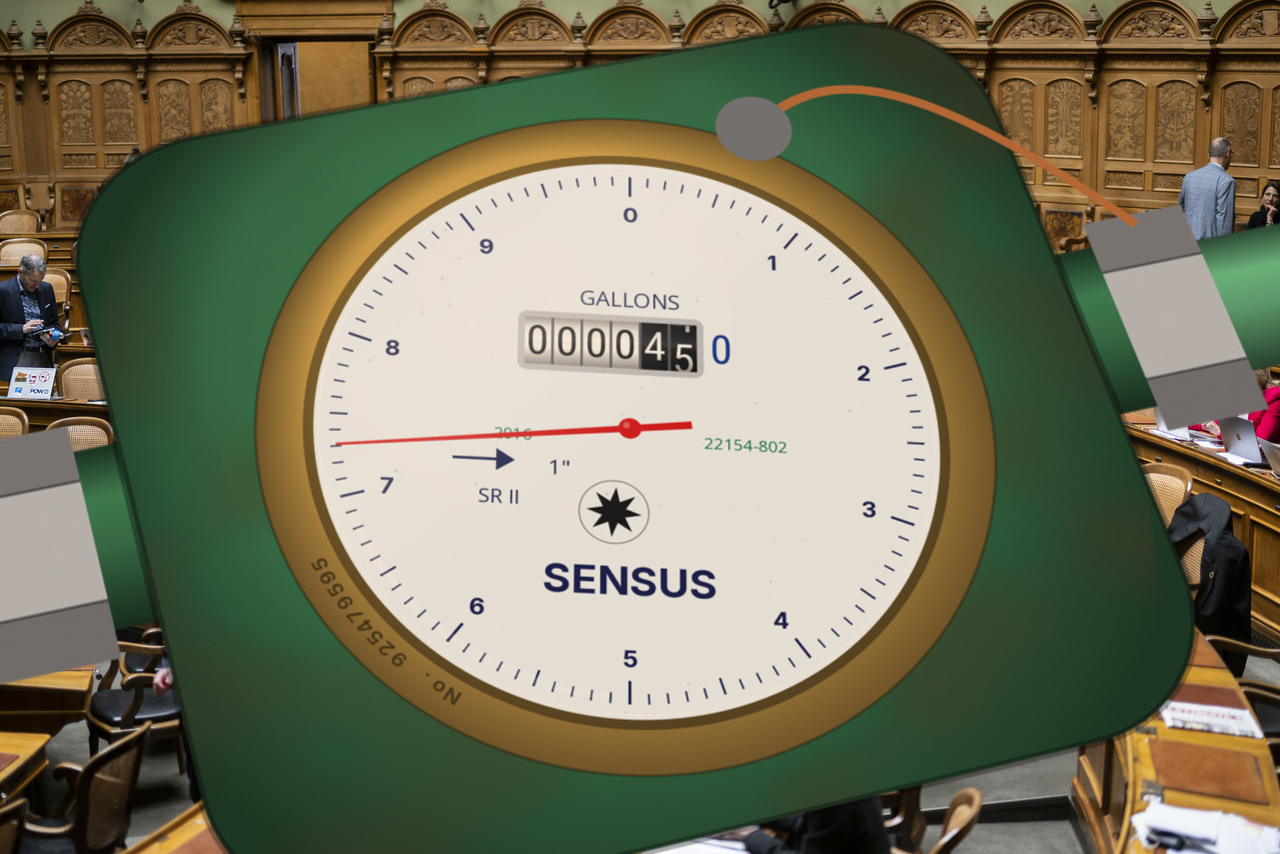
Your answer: 447.3 (gal)
